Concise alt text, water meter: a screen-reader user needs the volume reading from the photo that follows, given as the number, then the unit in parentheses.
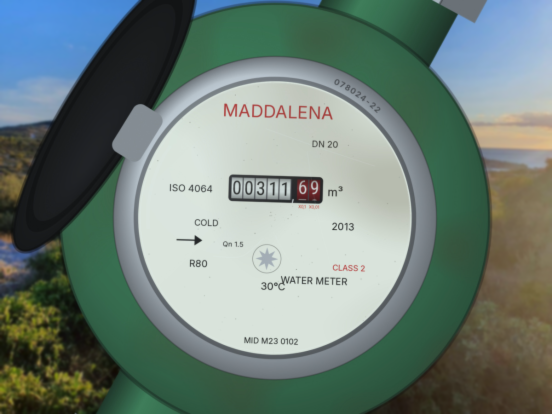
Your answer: 311.69 (m³)
